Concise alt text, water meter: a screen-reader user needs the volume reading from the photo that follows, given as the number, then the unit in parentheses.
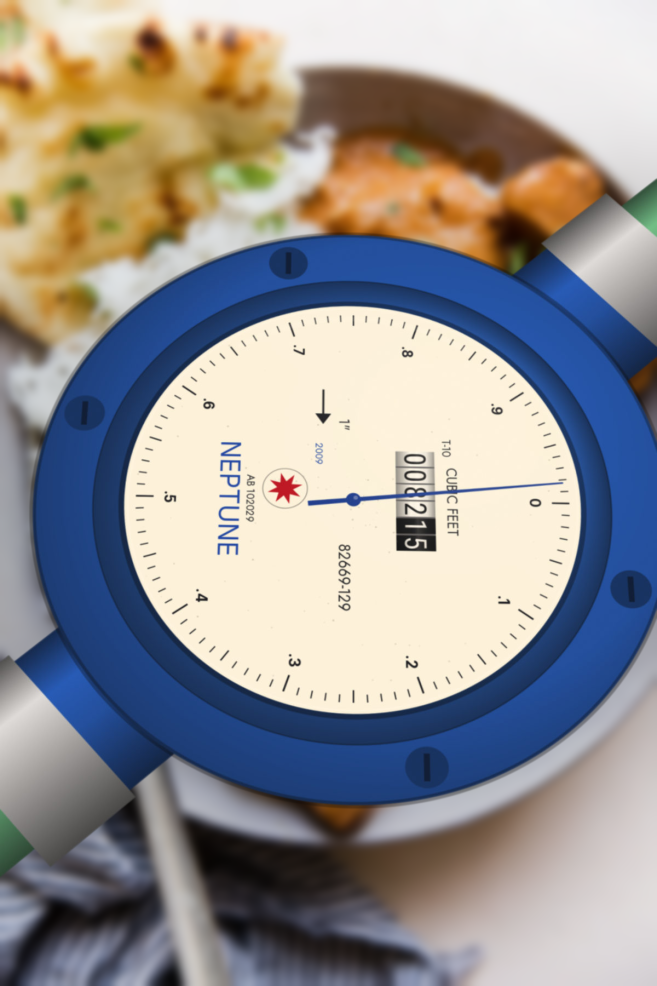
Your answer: 8214.98 (ft³)
